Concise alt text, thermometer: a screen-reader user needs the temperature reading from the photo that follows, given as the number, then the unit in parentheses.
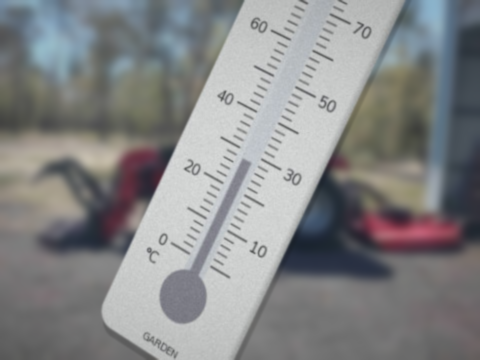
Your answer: 28 (°C)
